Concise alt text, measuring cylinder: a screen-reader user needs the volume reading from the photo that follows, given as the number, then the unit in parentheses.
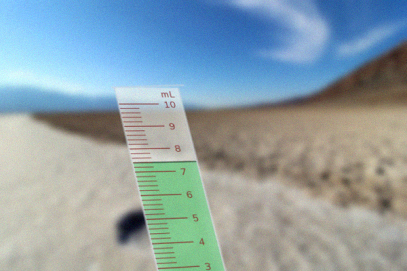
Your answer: 7.4 (mL)
